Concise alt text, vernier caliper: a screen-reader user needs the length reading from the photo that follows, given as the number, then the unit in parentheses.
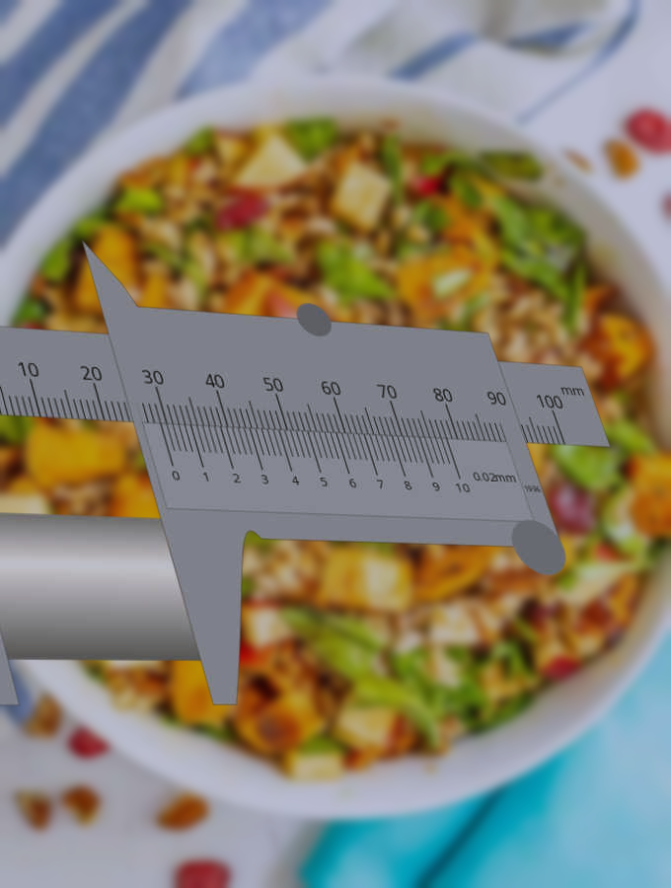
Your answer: 29.0 (mm)
